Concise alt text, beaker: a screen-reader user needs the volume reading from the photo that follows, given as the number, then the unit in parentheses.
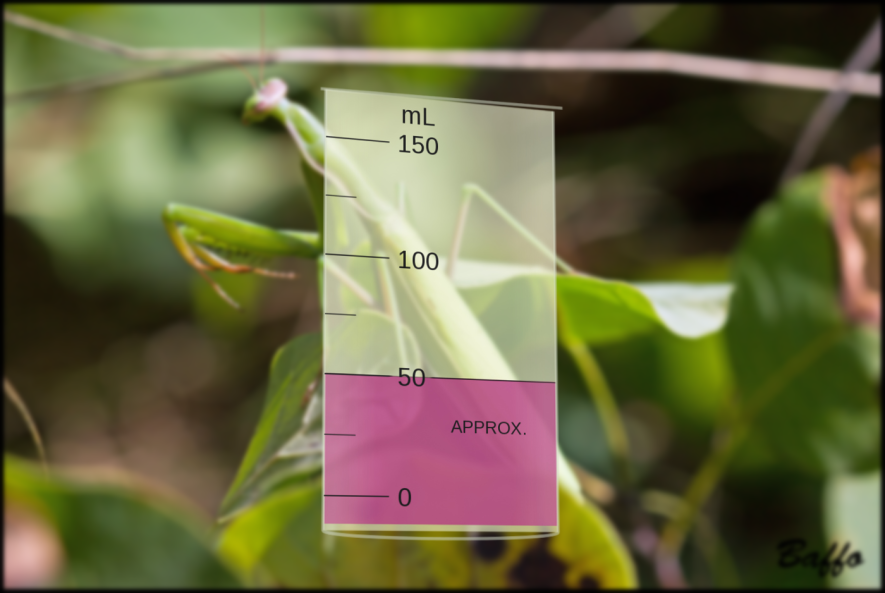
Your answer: 50 (mL)
